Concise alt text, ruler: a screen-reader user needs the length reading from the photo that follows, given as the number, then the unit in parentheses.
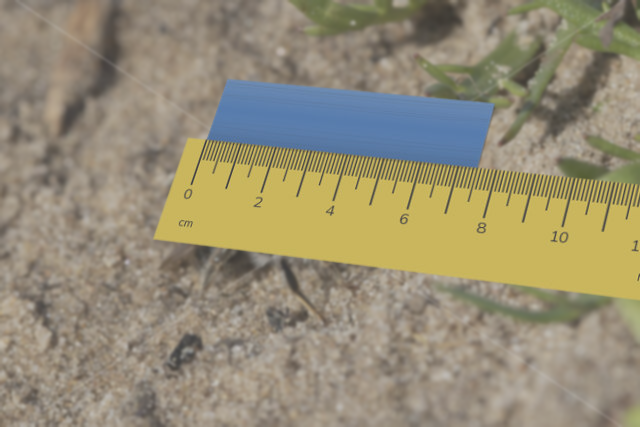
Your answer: 7.5 (cm)
